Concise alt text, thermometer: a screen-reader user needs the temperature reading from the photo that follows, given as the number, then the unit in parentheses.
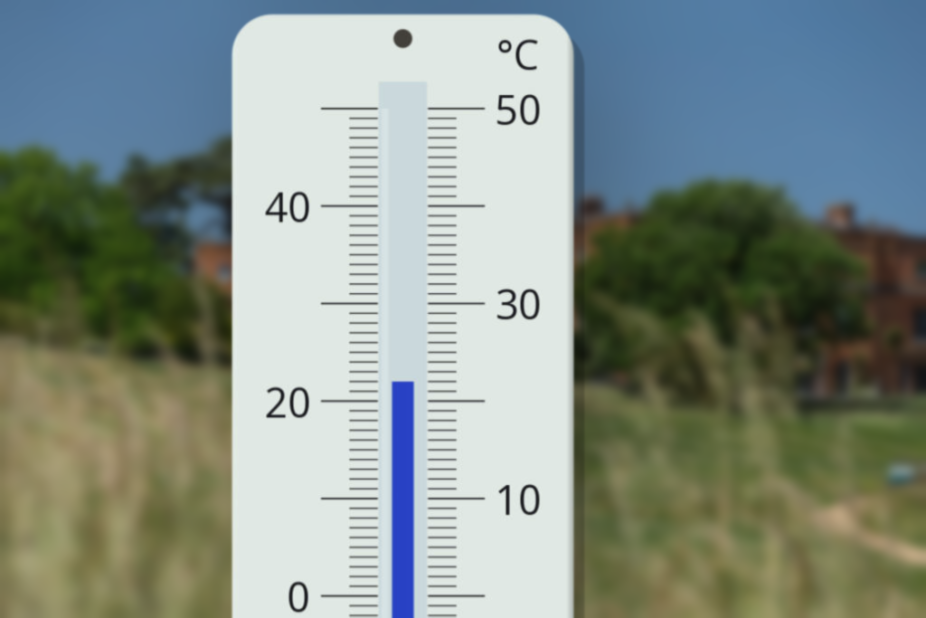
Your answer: 22 (°C)
